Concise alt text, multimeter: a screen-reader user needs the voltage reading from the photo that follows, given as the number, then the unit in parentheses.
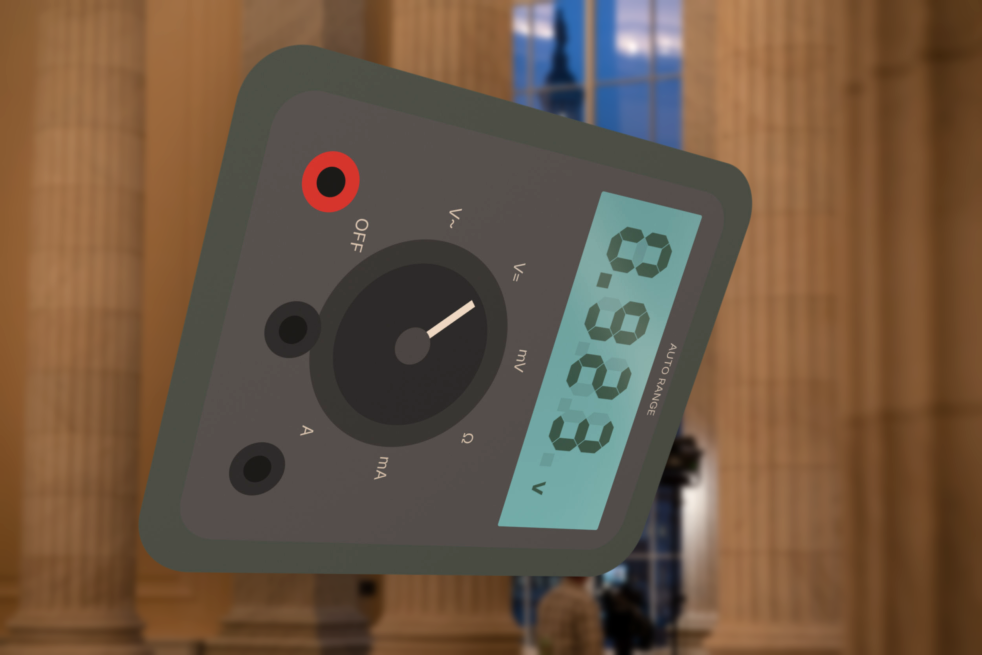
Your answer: 0.923 (V)
